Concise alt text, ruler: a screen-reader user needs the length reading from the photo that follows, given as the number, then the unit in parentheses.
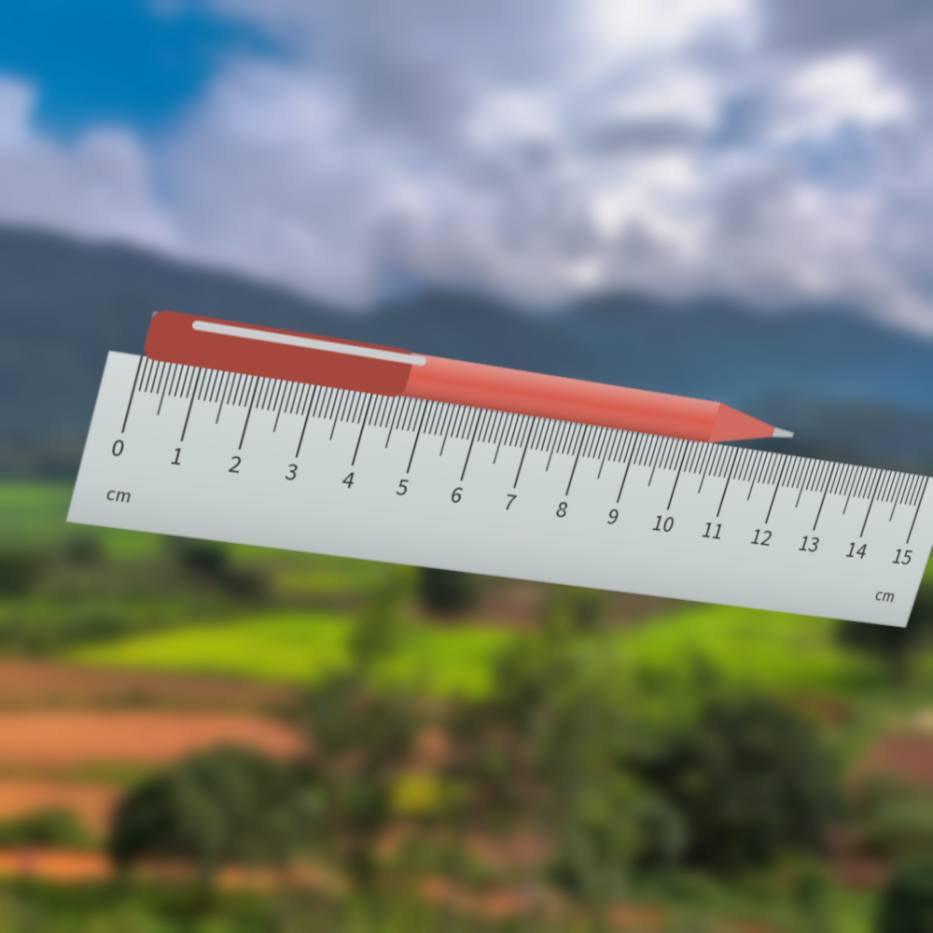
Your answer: 12 (cm)
